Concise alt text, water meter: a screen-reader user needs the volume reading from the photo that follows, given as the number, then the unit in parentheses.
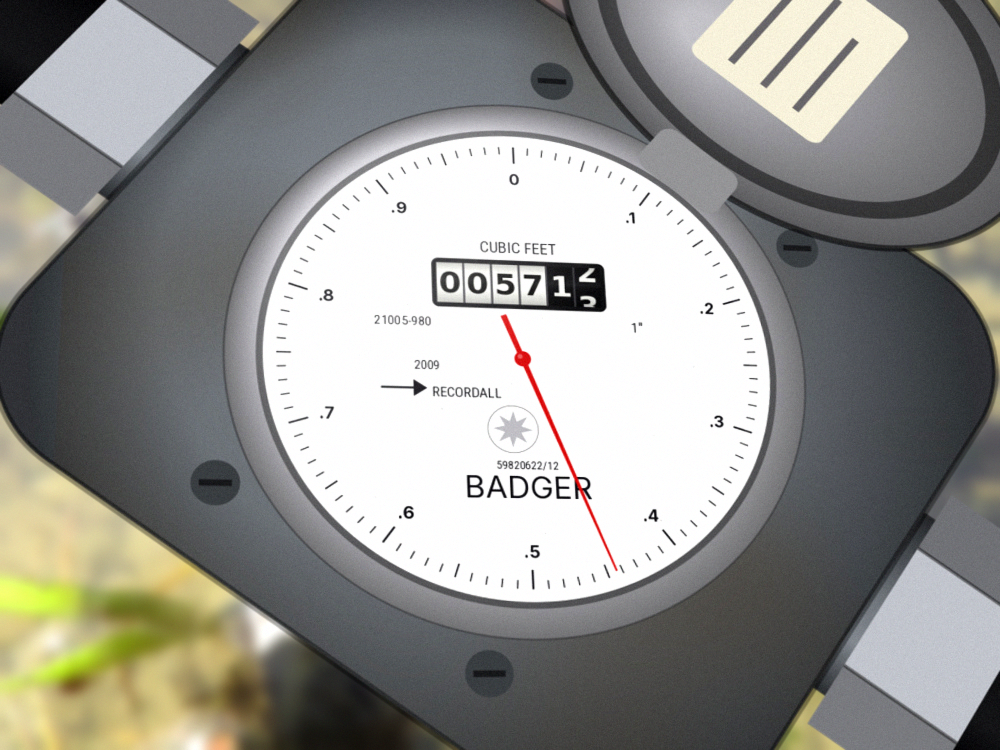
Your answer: 5712.44 (ft³)
